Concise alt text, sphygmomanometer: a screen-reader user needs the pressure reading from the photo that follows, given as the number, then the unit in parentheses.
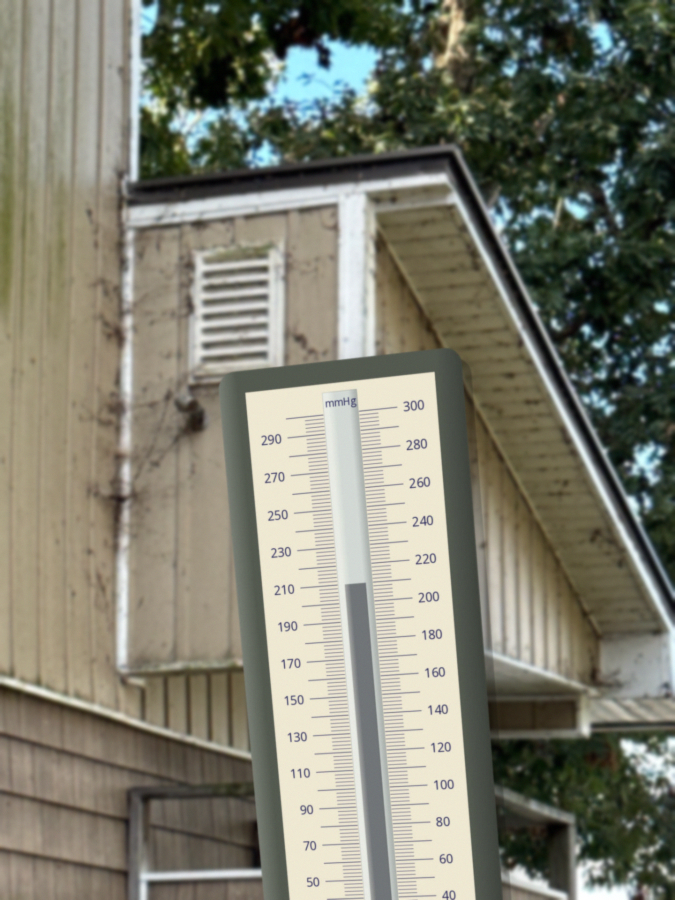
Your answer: 210 (mmHg)
